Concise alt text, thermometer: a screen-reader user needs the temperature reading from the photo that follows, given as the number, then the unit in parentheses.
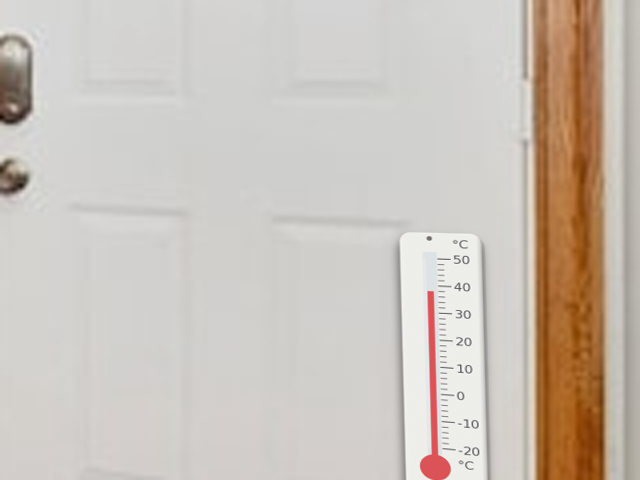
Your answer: 38 (°C)
